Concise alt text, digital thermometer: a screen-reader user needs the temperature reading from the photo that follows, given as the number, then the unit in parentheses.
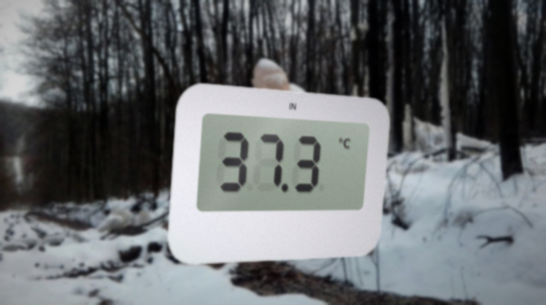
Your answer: 37.3 (°C)
